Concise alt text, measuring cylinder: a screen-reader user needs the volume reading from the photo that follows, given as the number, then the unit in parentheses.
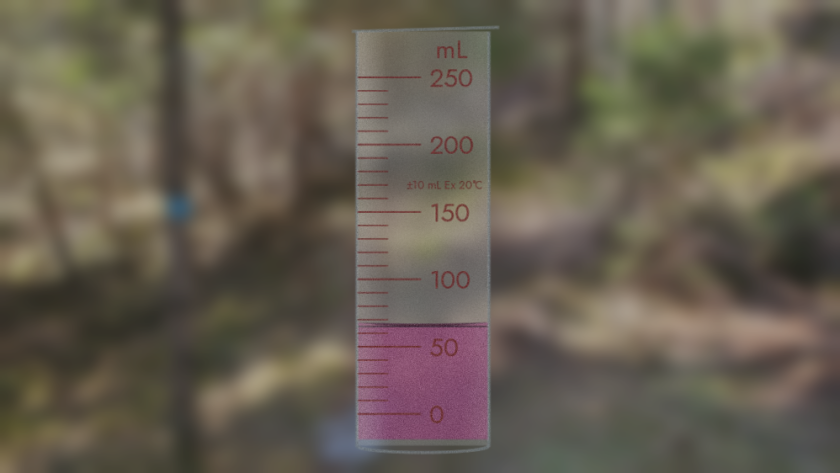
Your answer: 65 (mL)
